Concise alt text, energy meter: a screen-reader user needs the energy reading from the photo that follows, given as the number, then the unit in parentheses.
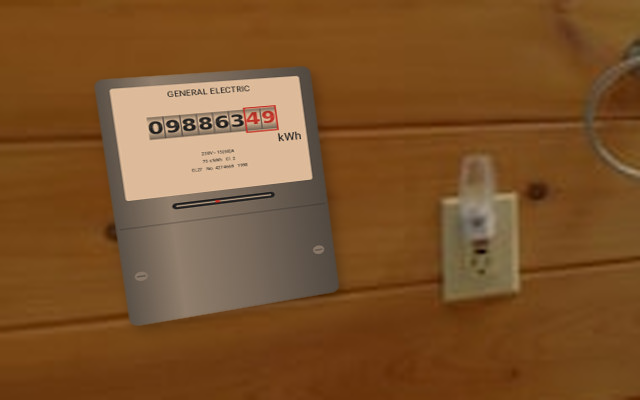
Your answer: 98863.49 (kWh)
